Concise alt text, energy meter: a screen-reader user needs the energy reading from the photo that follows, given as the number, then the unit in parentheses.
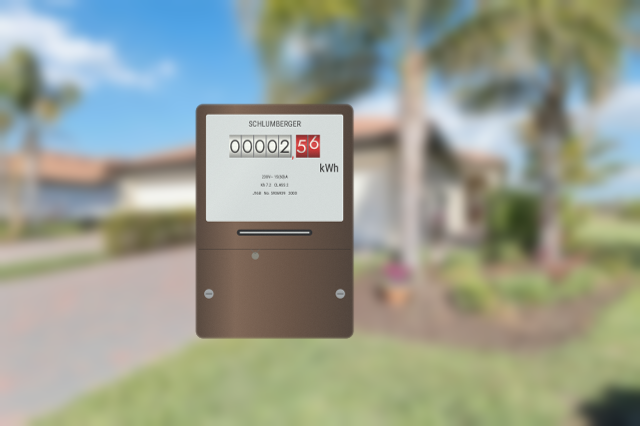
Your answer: 2.56 (kWh)
